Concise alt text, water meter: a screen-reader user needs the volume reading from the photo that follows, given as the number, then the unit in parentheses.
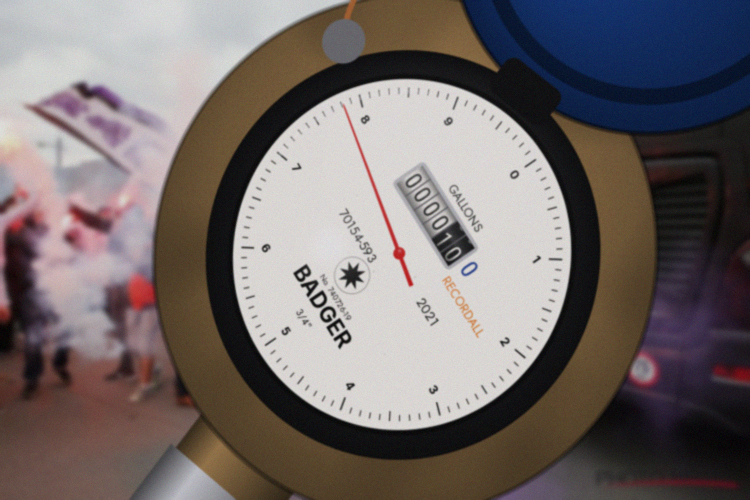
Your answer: 97.8 (gal)
